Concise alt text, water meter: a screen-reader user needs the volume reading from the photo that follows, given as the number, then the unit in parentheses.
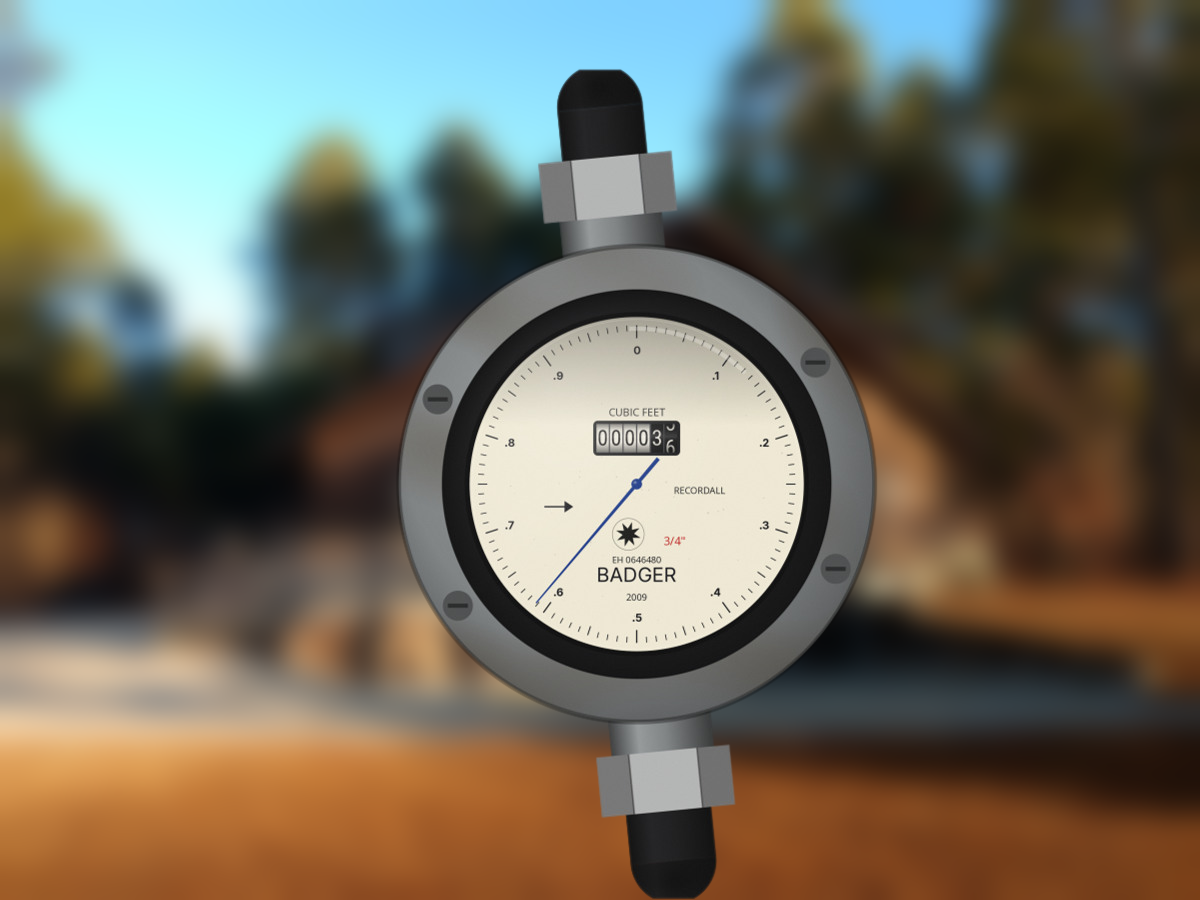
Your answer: 35.61 (ft³)
